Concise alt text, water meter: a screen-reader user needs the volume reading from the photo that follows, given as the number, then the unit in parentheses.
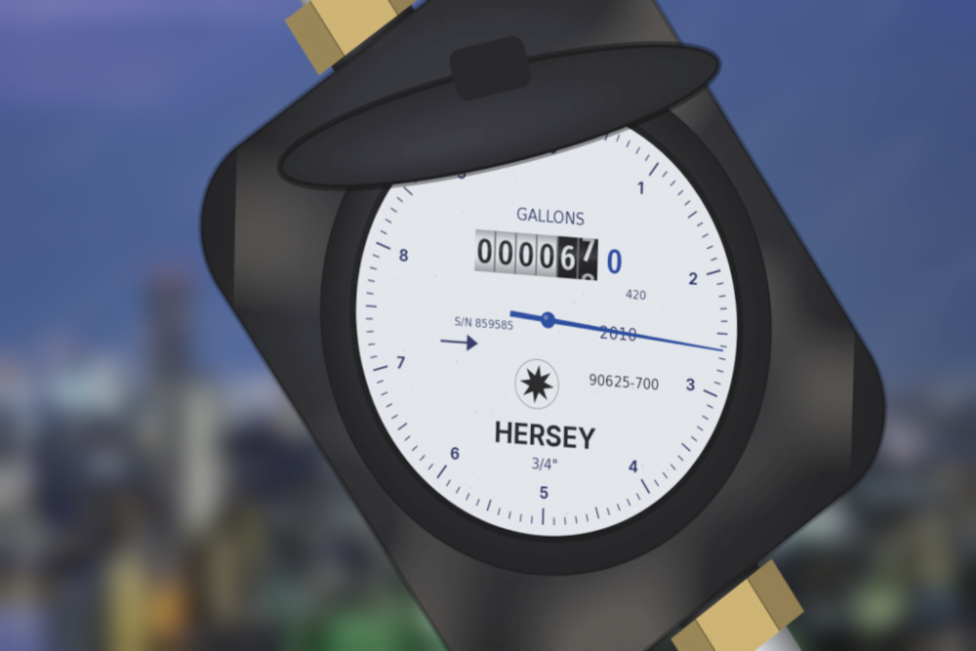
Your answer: 672.6 (gal)
